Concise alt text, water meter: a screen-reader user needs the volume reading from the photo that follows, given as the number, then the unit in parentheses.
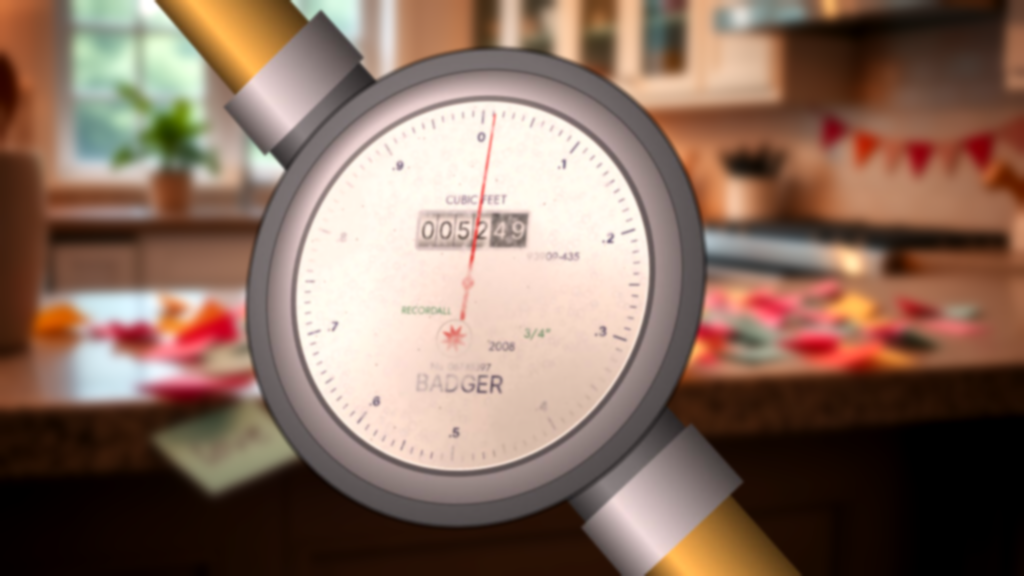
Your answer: 5249.01 (ft³)
